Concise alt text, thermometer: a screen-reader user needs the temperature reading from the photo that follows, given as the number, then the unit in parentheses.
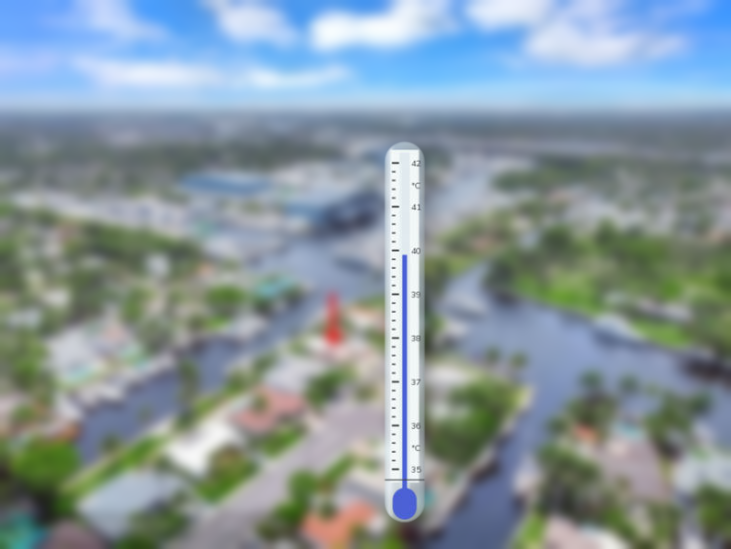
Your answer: 39.9 (°C)
